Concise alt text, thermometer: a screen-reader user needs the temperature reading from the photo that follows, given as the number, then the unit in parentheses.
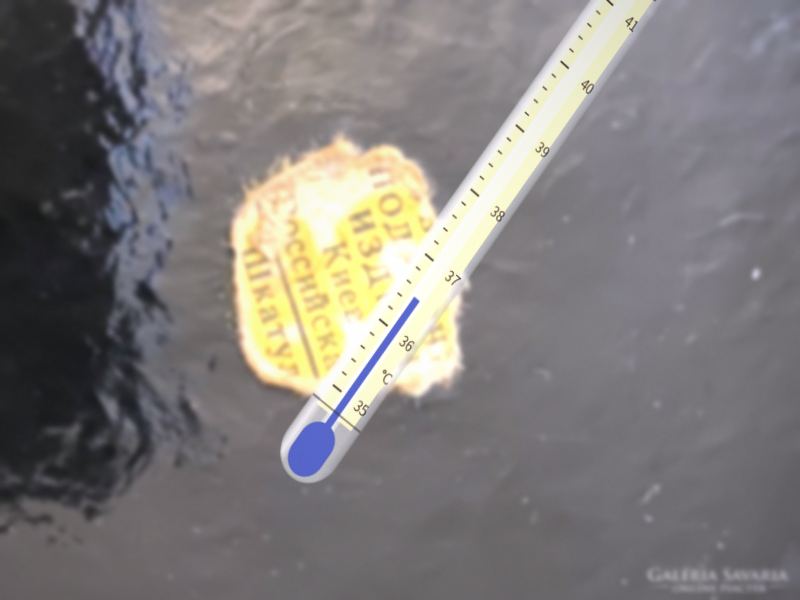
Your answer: 36.5 (°C)
